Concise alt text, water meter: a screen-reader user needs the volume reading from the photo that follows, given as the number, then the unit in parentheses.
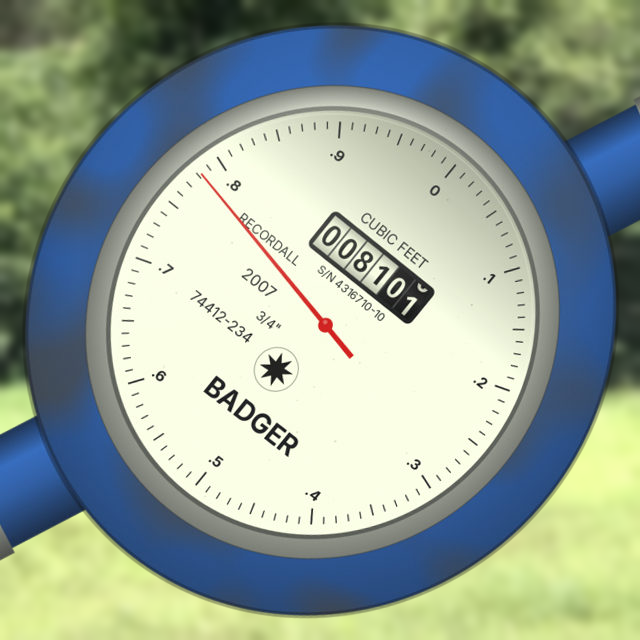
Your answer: 8100.78 (ft³)
